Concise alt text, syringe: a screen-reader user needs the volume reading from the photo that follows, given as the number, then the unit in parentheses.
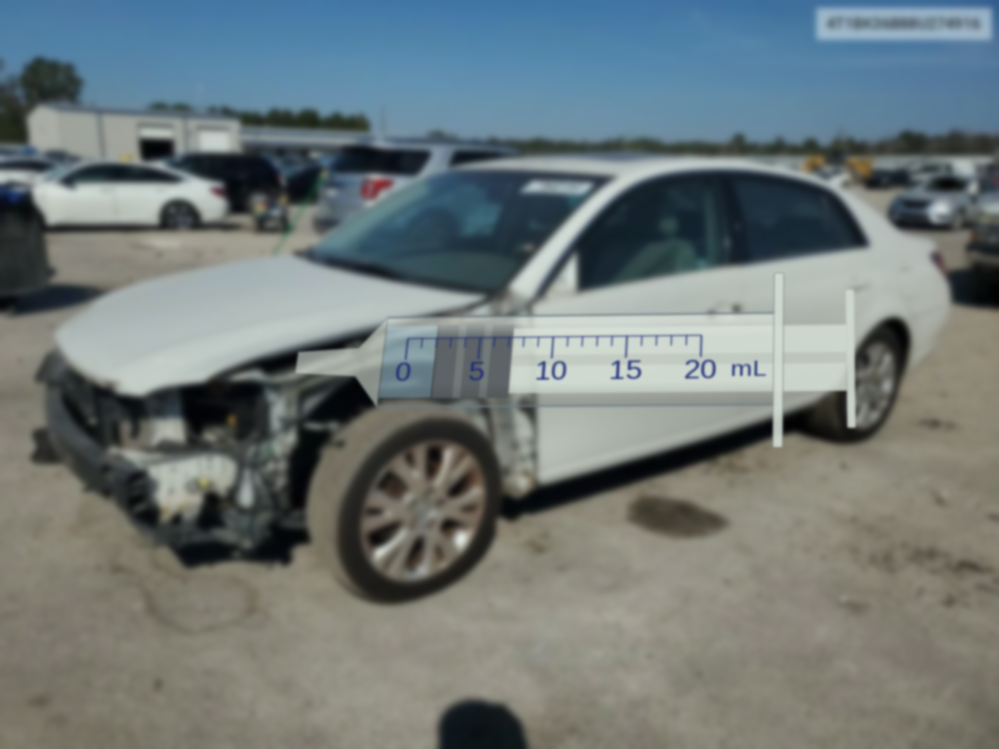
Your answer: 2 (mL)
